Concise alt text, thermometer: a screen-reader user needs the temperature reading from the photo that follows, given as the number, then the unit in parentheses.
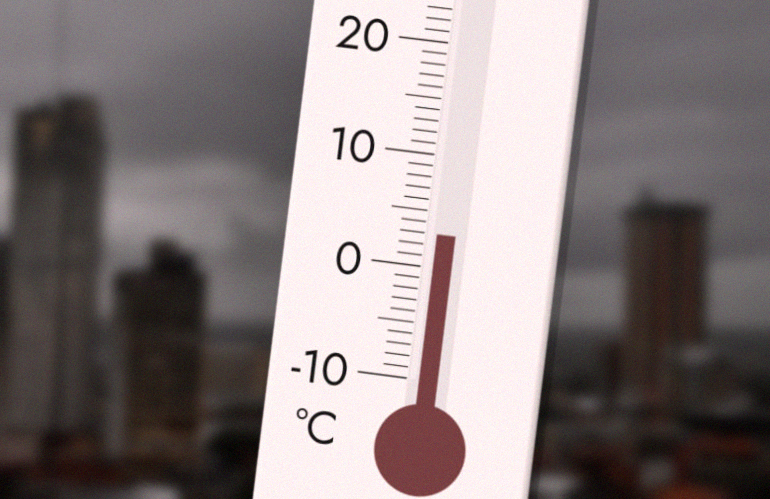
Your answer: 3 (°C)
